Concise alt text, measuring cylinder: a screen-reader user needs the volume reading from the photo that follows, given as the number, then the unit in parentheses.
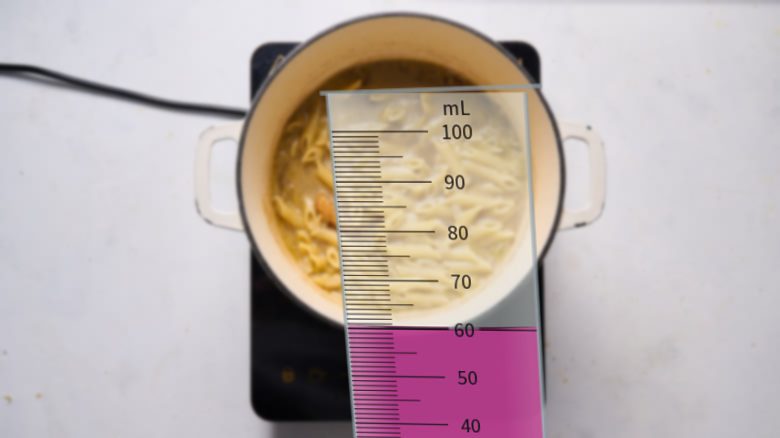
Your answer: 60 (mL)
